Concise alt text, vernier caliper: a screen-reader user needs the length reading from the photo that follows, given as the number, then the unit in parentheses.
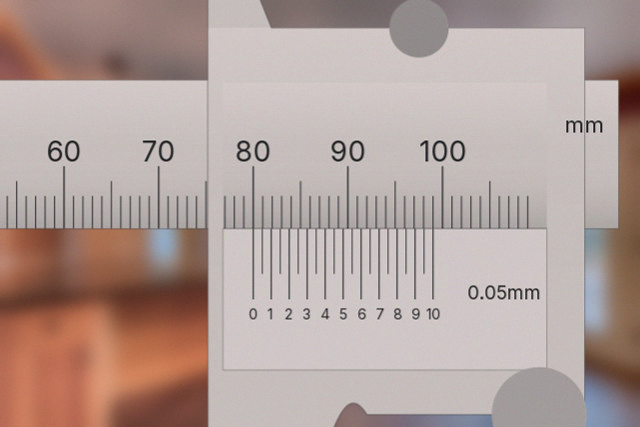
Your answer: 80.0 (mm)
